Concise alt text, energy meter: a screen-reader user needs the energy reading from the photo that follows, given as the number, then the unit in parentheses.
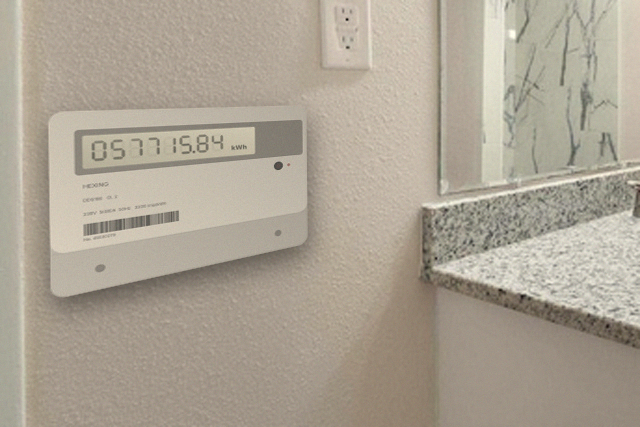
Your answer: 57715.84 (kWh)
